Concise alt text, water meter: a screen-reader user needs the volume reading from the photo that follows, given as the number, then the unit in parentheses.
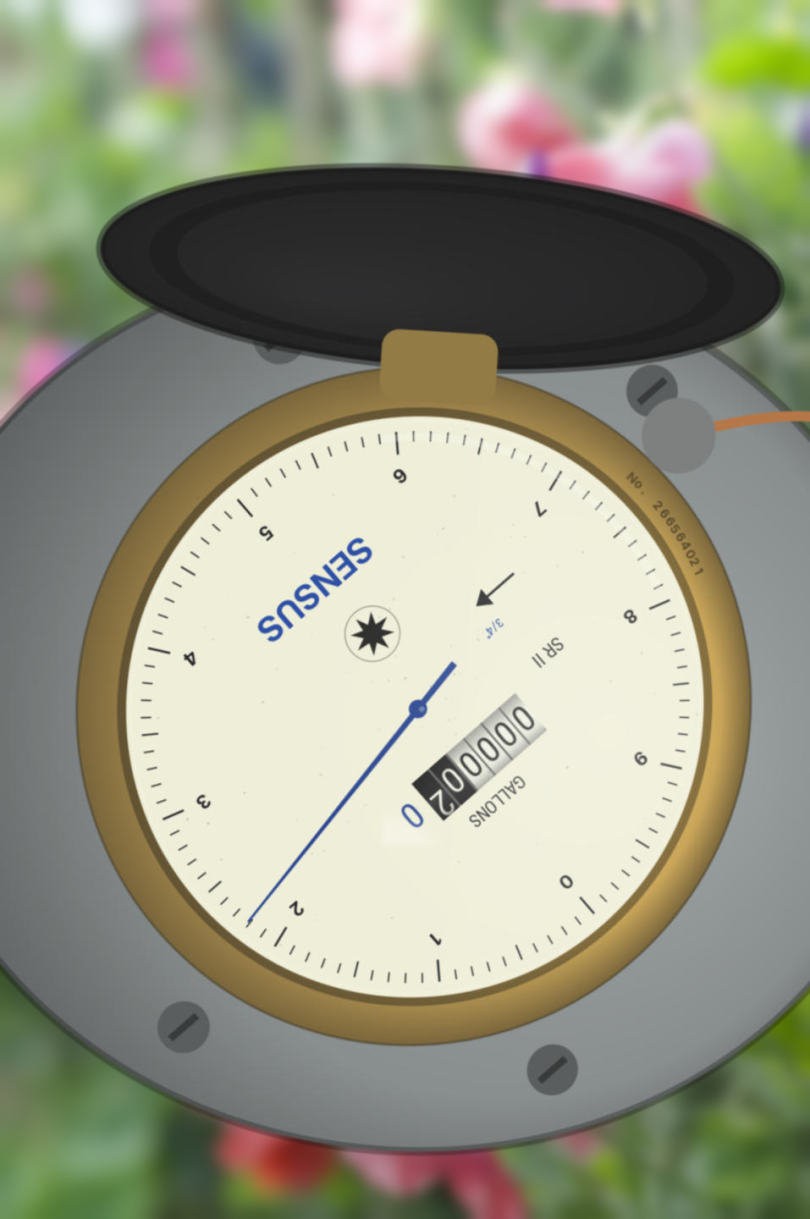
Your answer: 22.2 (gal)
